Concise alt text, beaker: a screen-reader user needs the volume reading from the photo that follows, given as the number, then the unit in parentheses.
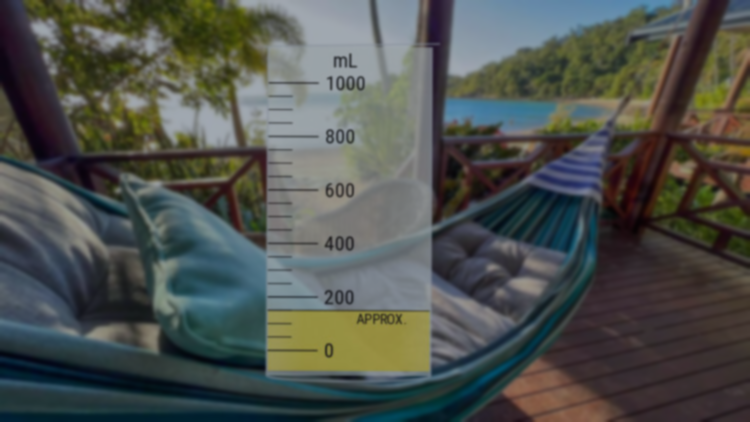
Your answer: 150 (mL)
